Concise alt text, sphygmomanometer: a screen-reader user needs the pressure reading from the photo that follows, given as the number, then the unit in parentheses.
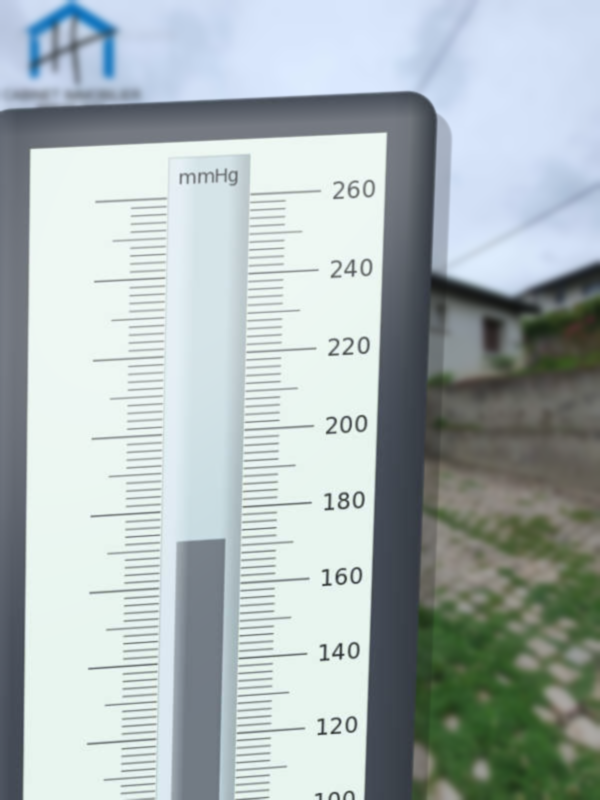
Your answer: 172 (mmHg)
